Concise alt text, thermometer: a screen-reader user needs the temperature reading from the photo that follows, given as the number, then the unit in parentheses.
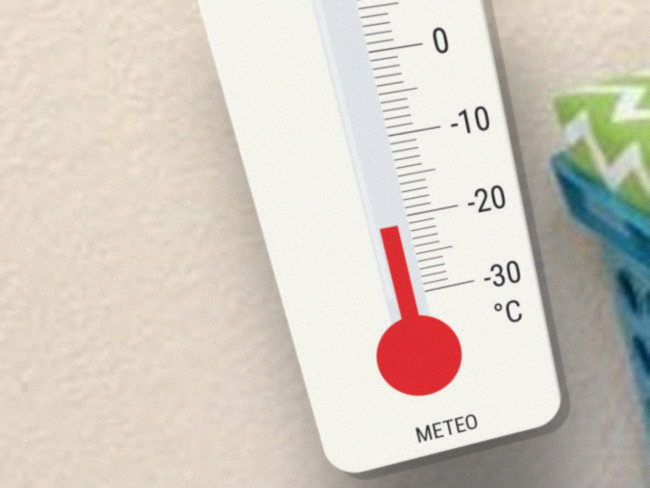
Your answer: -21 (°C)
